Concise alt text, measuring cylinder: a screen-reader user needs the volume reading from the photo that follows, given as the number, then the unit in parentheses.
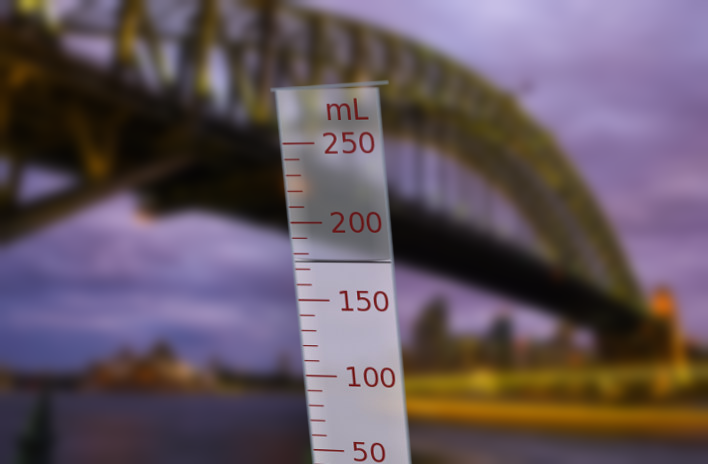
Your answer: 175 (mL)
